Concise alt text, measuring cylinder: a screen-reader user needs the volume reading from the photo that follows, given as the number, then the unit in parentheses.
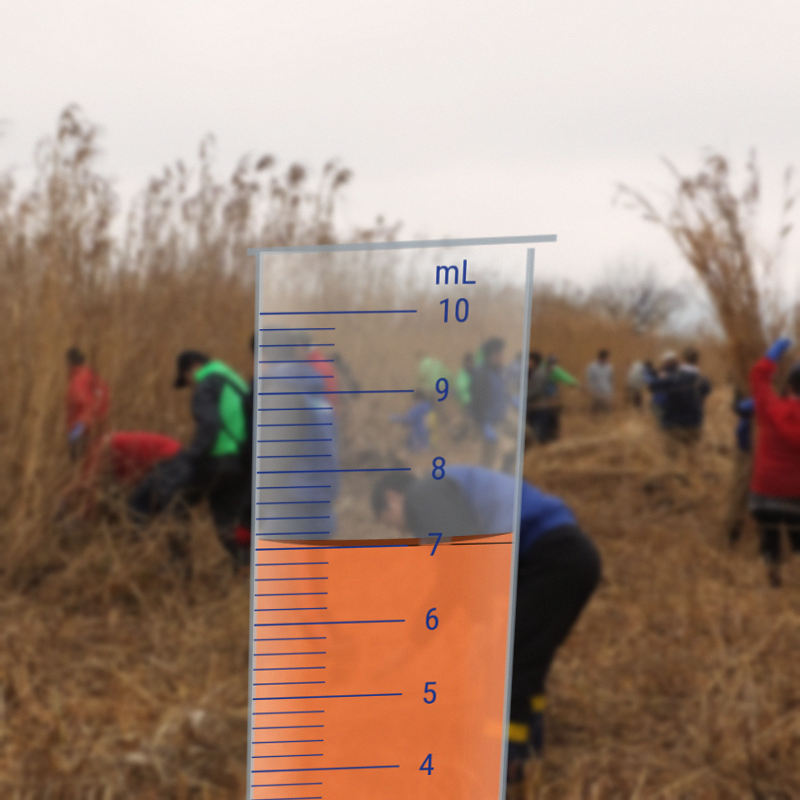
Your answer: 7 (mL)
